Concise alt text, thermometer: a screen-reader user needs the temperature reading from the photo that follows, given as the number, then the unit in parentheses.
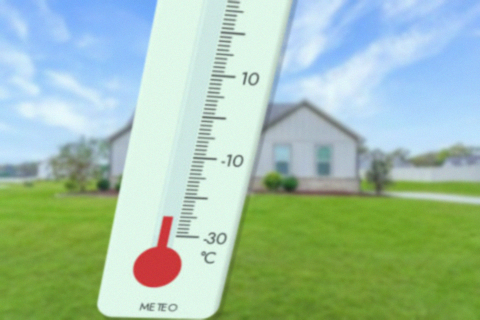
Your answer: -25 (°C)
